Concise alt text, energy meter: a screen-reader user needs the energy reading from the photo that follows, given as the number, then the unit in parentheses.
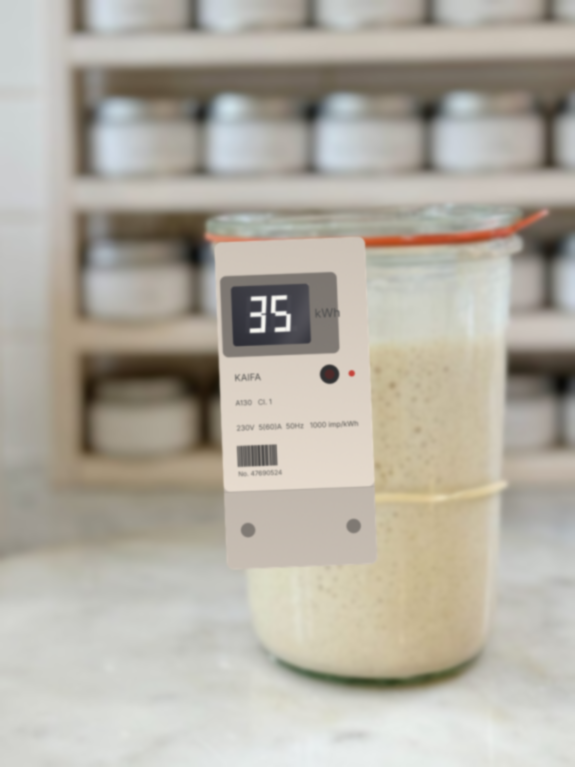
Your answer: 35 (kWh)
